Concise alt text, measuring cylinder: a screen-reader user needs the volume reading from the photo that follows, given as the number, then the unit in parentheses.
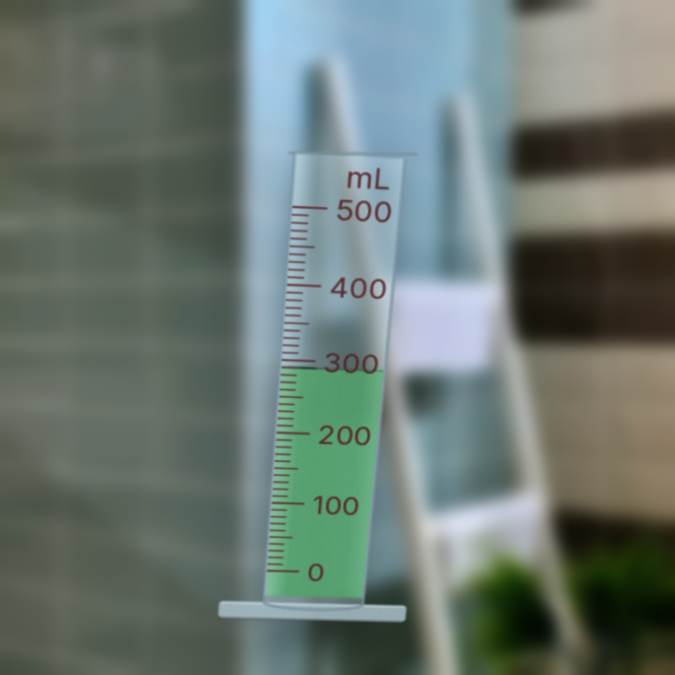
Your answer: 290 (mL)
